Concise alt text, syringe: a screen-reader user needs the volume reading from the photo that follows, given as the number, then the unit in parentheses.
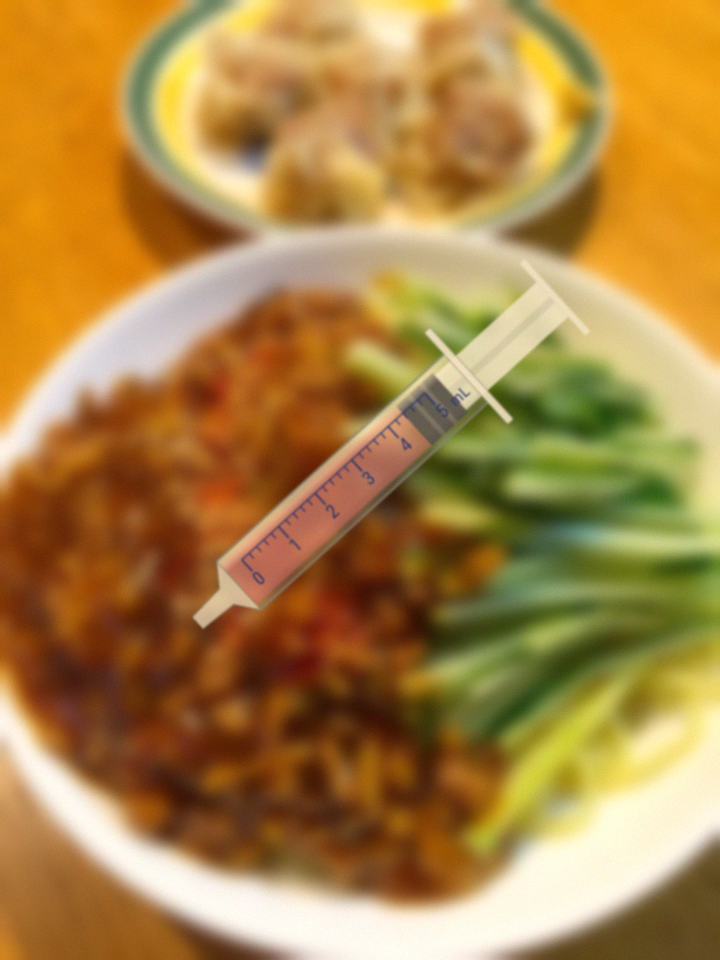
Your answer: 4.4 (mL)
